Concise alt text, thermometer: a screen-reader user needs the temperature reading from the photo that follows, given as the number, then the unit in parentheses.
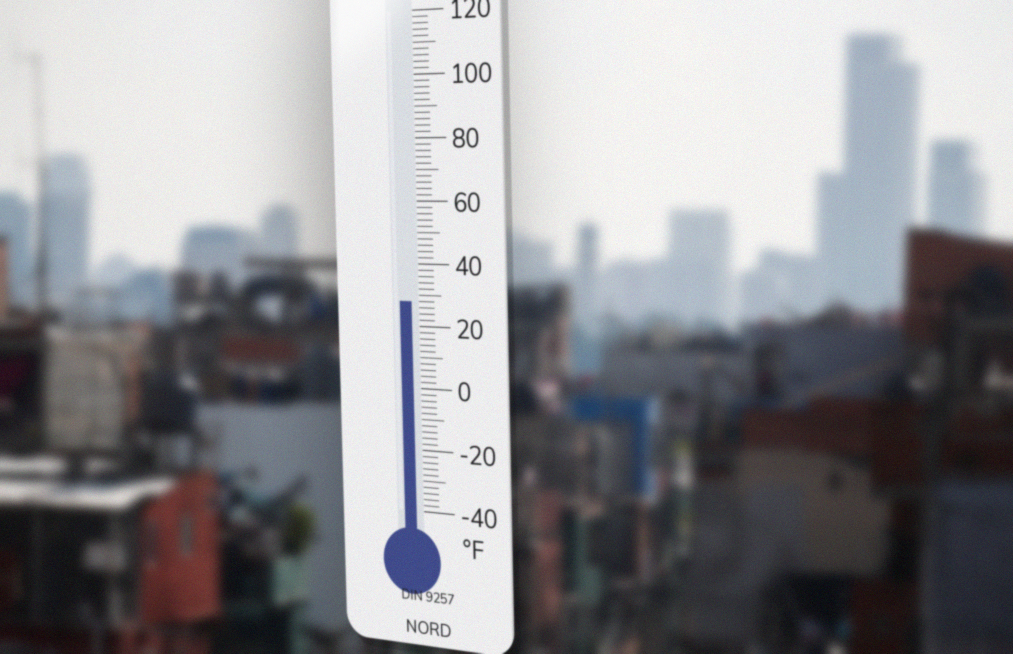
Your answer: 28 (°F)
